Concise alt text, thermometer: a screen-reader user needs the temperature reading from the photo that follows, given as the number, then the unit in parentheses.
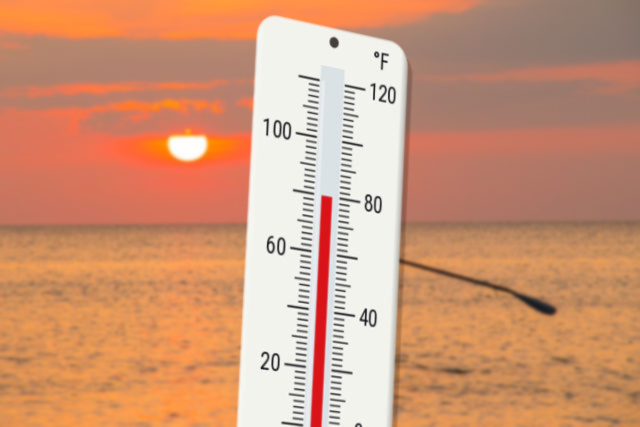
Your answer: 80 (°F)
